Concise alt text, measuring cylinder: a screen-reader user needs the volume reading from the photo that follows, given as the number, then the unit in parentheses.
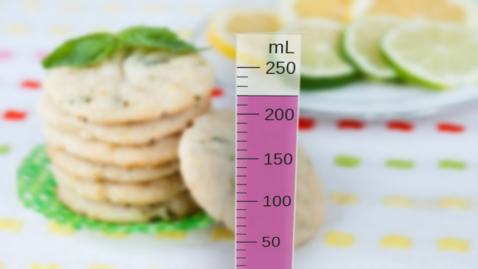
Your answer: 220 (mL)
